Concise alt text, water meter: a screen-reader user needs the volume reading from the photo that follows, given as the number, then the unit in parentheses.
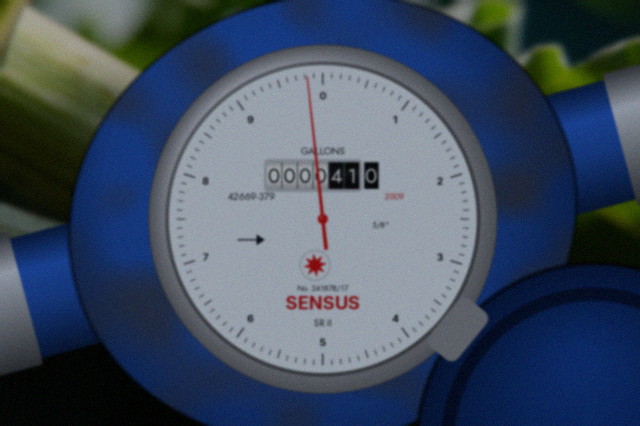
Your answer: 409.8 (gal)
